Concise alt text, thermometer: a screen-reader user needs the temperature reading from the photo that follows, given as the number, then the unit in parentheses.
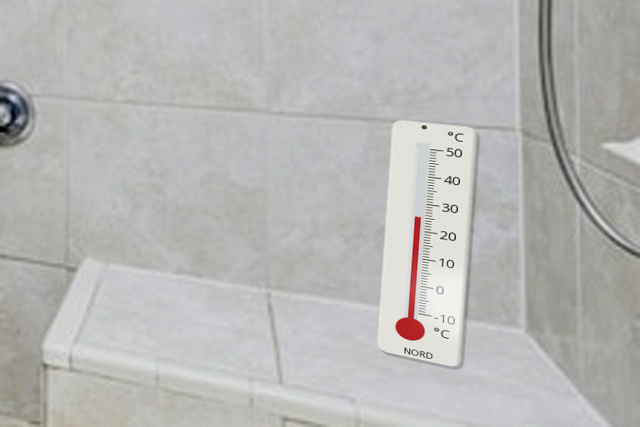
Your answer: 25 (°C)
